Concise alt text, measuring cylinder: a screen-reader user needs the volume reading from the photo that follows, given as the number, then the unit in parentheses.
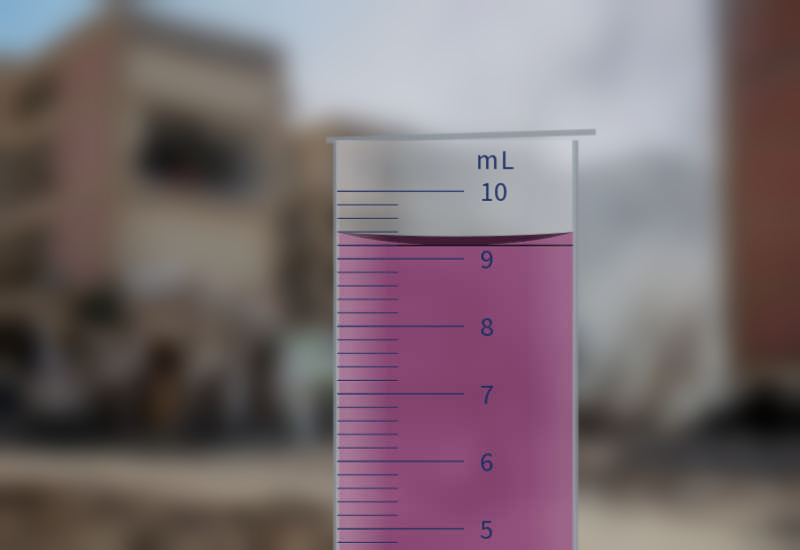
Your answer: 9.2 (mL)
